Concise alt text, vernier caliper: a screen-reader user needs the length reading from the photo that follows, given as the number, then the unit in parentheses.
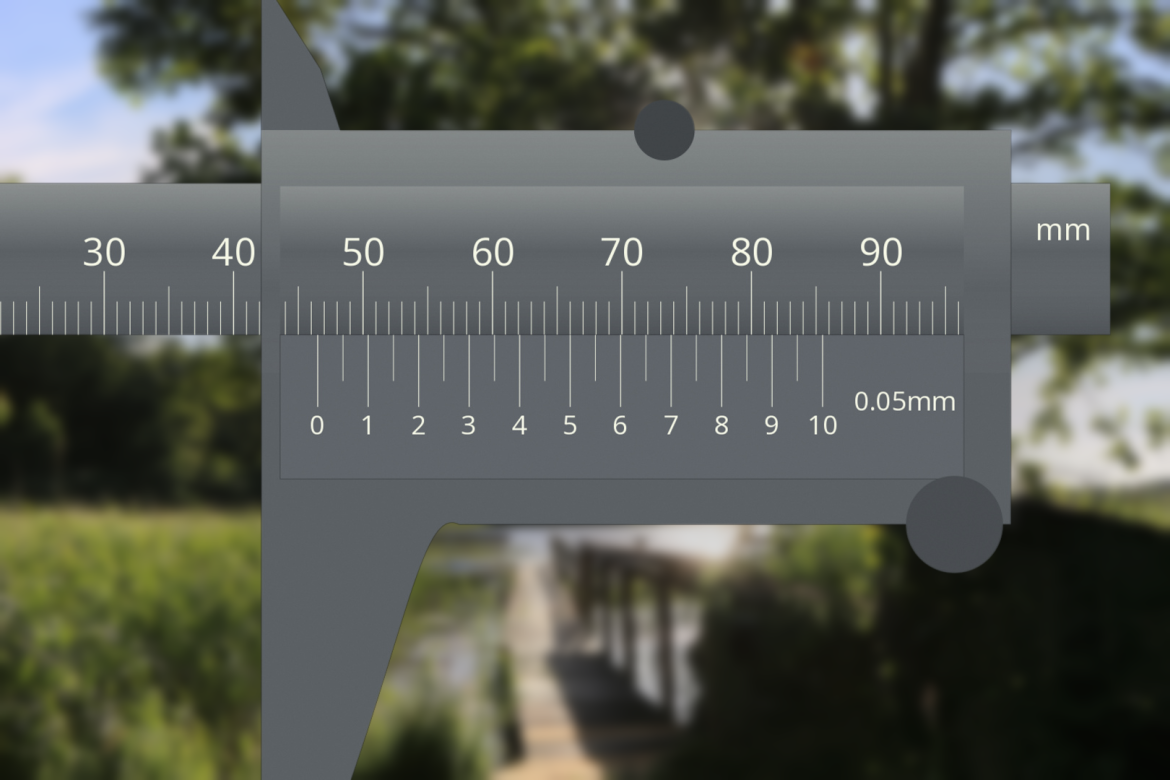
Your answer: 46.5 (mm)
